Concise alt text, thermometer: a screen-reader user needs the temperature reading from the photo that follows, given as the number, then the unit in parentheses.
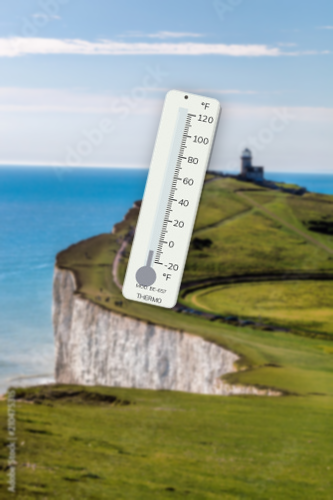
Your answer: -10 (°F)
